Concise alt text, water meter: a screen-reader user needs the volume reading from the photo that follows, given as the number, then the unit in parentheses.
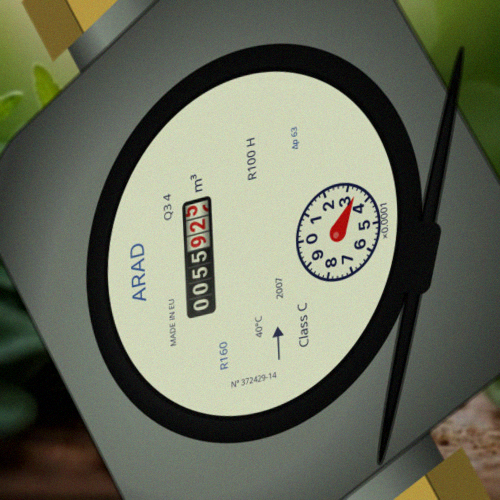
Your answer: 55.9253 (m³)
